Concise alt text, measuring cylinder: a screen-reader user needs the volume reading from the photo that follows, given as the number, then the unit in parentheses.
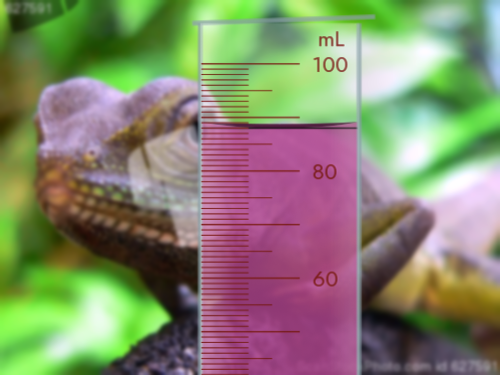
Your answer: 88 (mL)
